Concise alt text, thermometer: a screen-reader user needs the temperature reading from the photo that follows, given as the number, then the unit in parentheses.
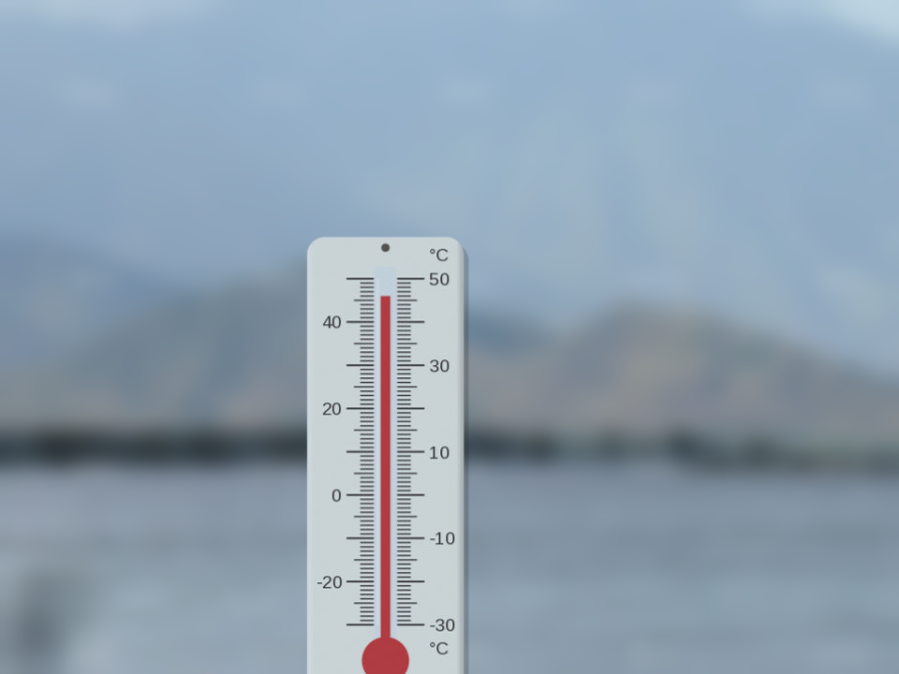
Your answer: 46 (°C)
